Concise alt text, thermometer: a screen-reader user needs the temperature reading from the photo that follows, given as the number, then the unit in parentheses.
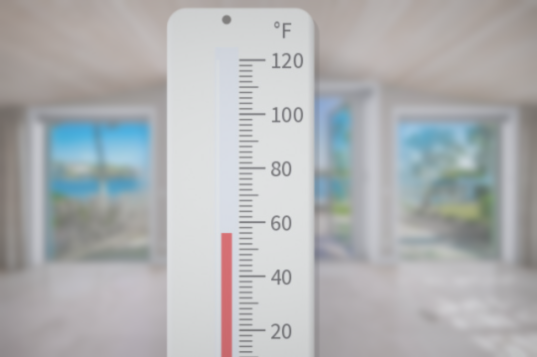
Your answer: 56 (°F)
